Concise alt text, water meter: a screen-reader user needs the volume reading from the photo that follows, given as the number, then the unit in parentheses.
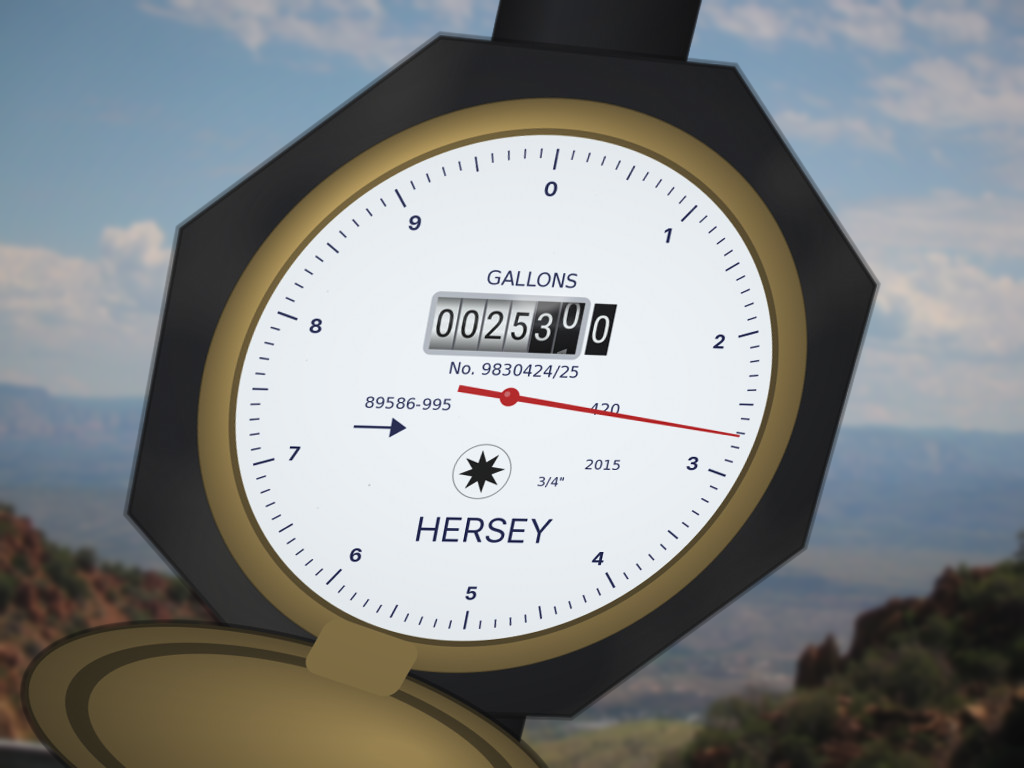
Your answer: 25302.7 (gal)
